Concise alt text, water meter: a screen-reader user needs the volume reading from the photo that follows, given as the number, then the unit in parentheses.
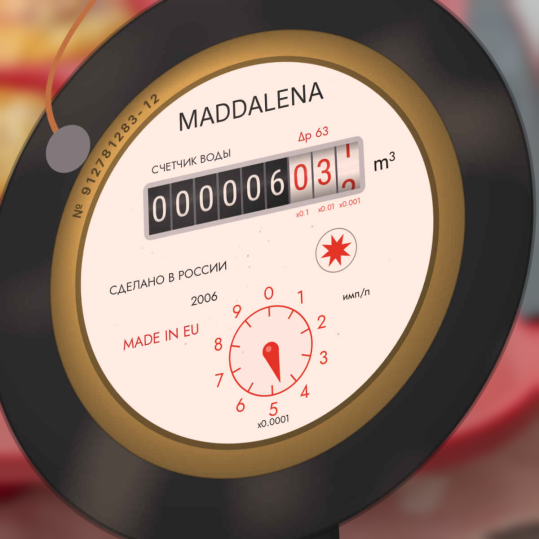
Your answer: 6.0314 (m³)
